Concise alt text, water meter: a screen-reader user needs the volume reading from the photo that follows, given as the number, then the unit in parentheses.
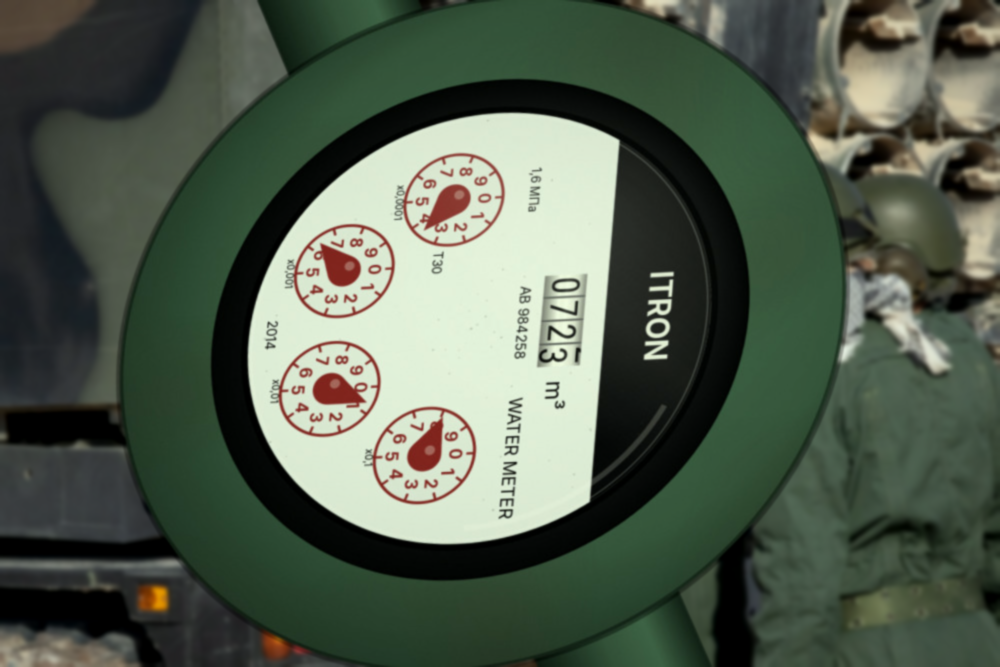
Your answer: 722.8063 (m³)
